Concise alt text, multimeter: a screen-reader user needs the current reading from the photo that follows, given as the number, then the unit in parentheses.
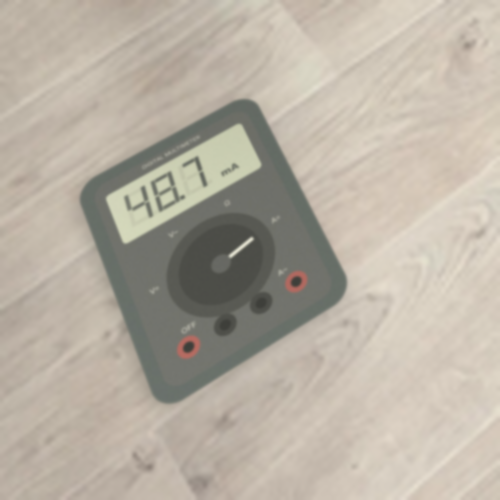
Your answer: 48.7 (mA)
